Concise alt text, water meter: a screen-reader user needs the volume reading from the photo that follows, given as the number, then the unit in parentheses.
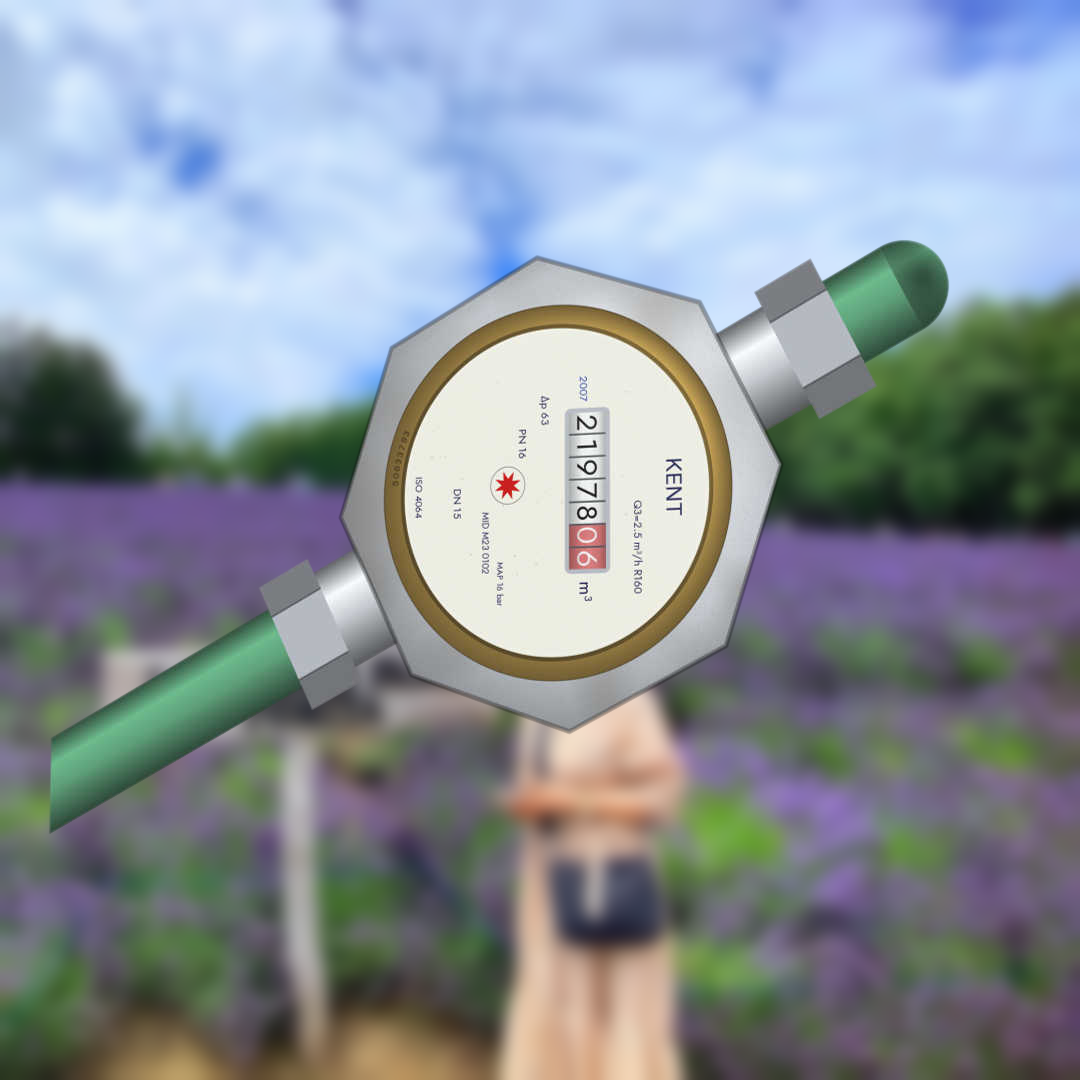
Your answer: 21978.06 (m³)
